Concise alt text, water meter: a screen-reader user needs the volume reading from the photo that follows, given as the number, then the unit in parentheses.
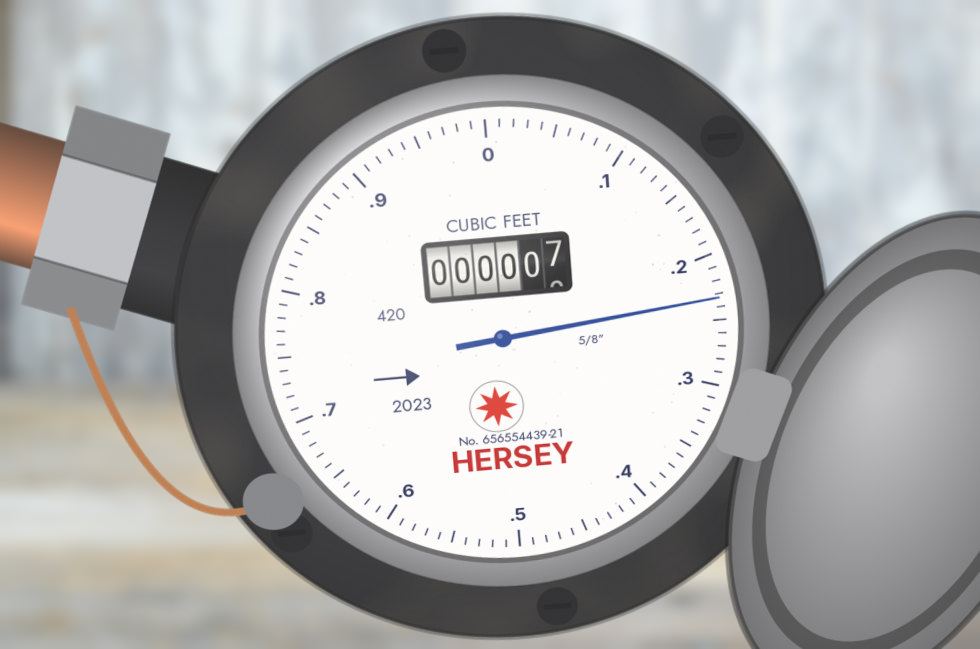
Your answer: 7.23 (ft³)
